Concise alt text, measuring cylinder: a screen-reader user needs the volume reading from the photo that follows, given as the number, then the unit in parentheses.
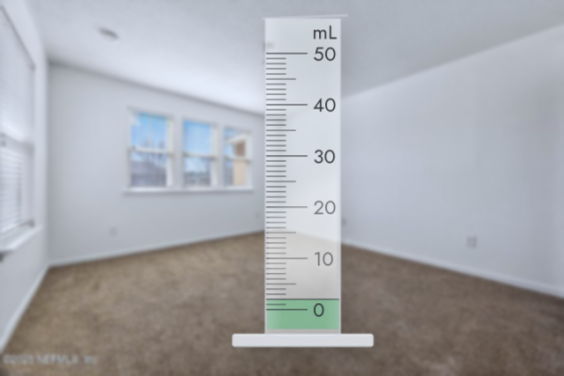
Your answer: 2 (mL)
